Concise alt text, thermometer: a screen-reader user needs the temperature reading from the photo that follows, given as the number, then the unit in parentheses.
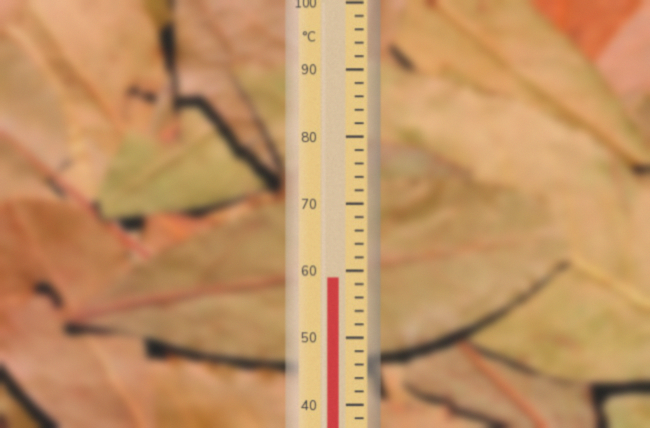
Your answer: 59 (°C)
